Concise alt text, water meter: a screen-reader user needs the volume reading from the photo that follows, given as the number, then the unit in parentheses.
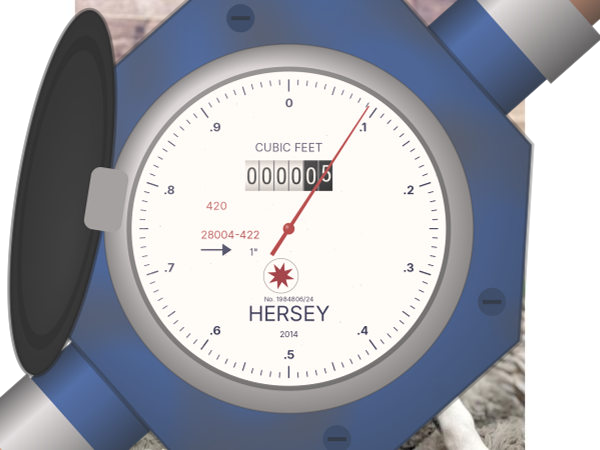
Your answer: 5.09 (ft³)
